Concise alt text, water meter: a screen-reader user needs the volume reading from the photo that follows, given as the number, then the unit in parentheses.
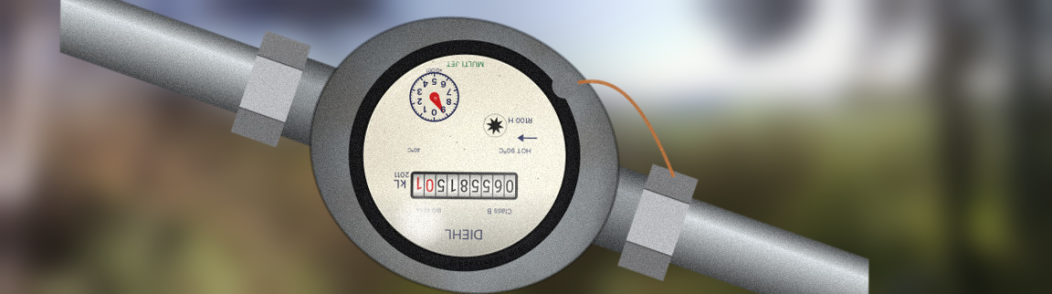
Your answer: 655815.009 (kL)
